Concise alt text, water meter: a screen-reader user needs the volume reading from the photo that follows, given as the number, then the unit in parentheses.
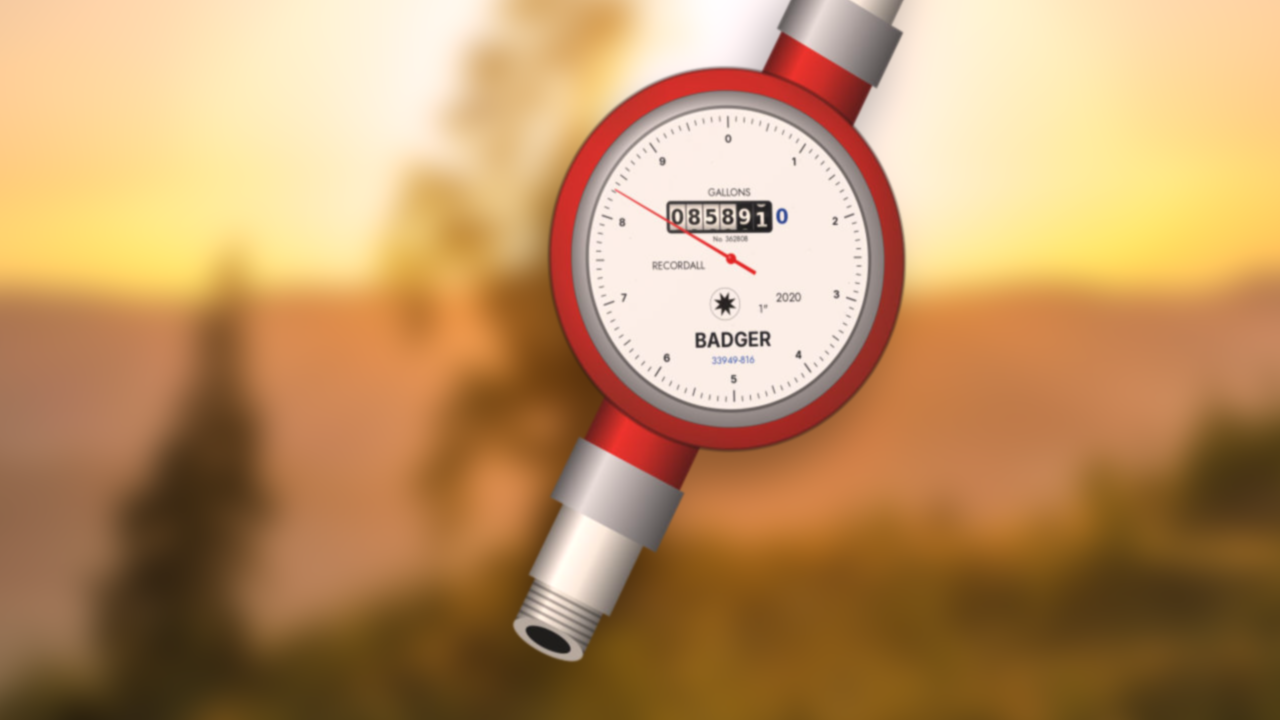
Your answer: 858908.3 (gal)
